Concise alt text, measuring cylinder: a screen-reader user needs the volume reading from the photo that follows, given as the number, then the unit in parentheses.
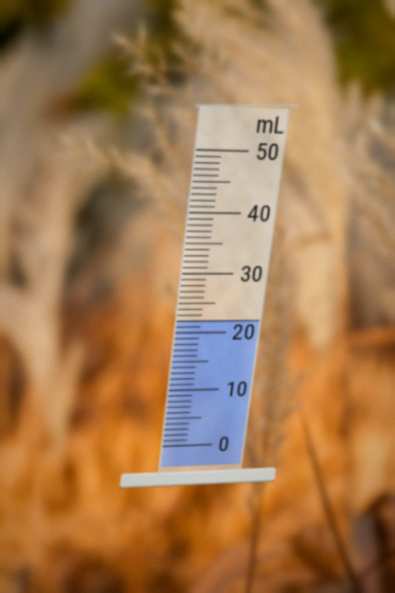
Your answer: 22 (mL)
